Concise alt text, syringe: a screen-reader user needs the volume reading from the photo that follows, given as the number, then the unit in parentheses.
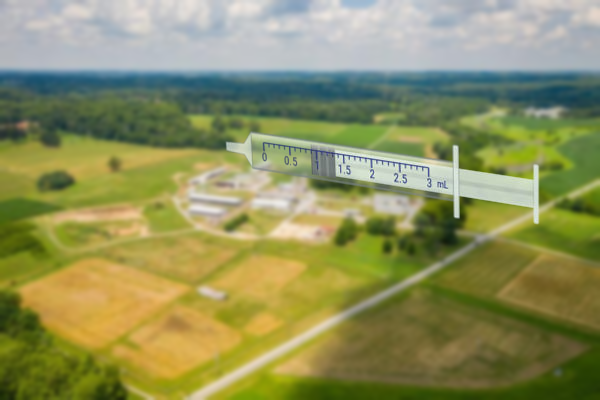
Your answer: 0.9 (mL)
